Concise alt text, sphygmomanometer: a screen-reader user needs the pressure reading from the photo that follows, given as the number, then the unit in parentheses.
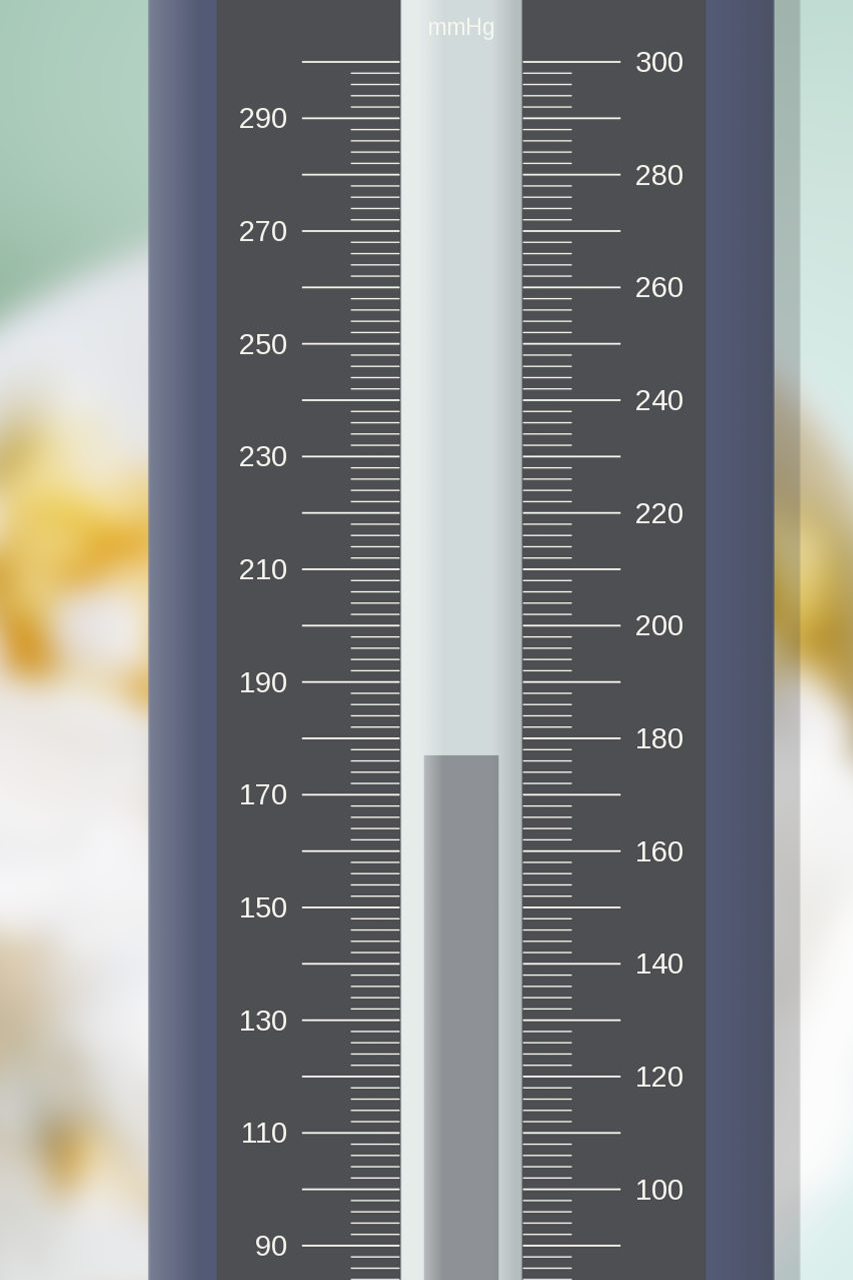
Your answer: 177 (mmHg)
